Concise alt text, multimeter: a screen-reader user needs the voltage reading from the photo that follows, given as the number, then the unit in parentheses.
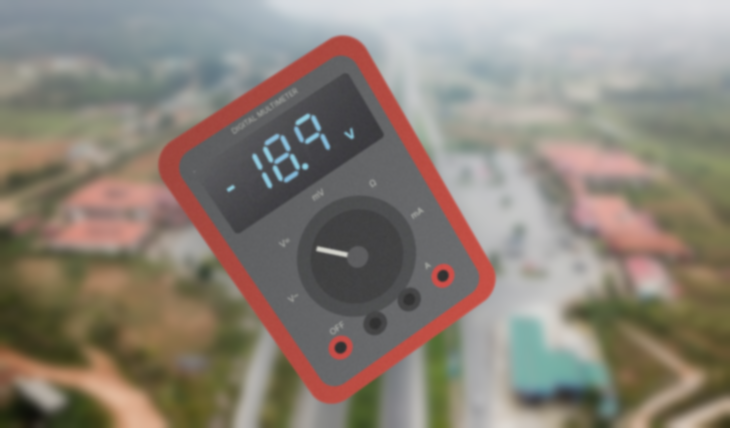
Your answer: -18.9 (V)
